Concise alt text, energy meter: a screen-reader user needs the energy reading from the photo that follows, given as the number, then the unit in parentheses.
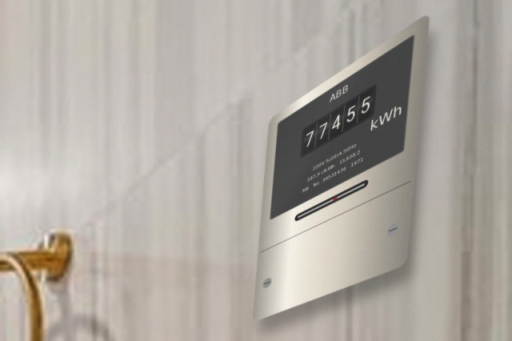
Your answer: 77455 (kWh)
